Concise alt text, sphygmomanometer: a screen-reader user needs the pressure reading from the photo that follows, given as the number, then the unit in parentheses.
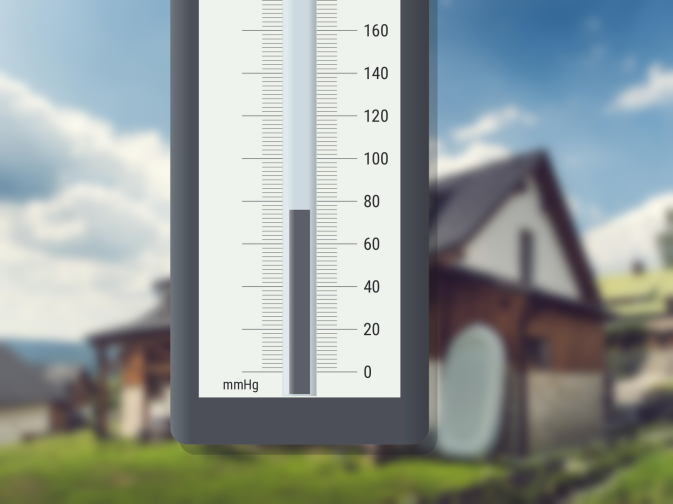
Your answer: 76 (mmHg)
